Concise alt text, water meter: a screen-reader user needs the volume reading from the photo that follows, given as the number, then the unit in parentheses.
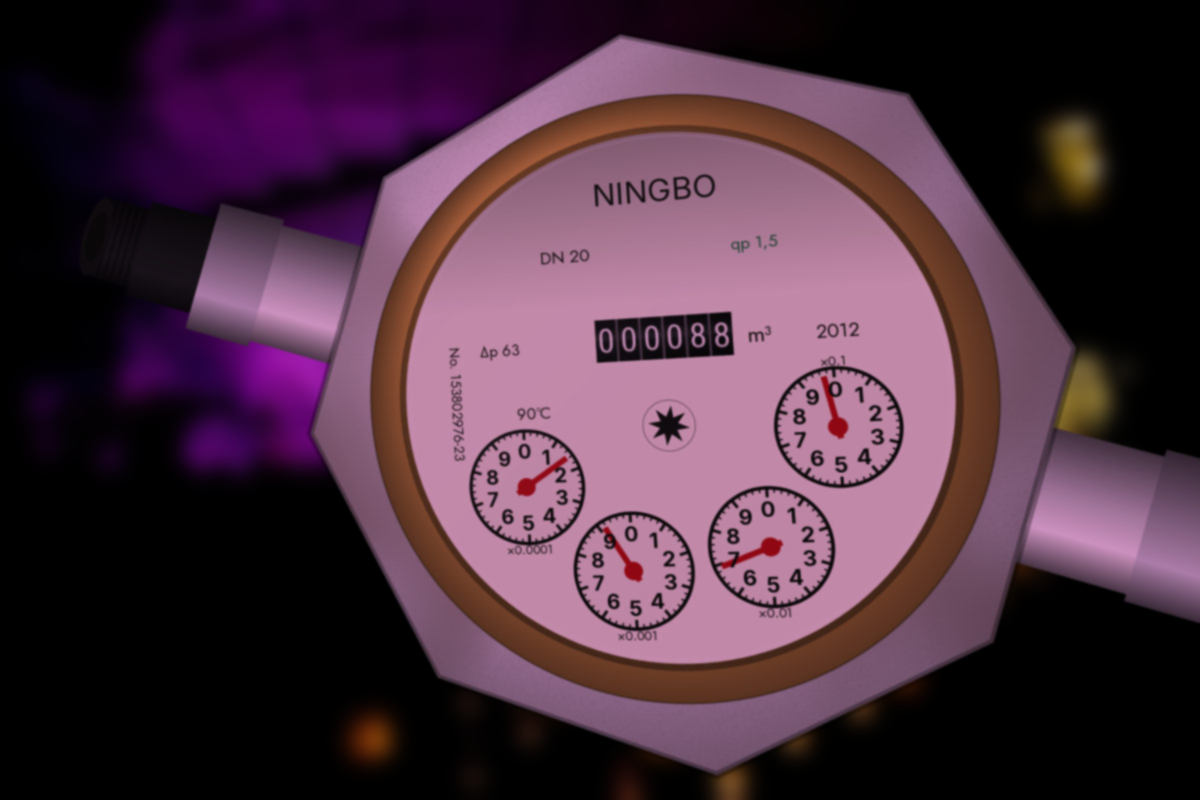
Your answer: 87.9691 (m³)
